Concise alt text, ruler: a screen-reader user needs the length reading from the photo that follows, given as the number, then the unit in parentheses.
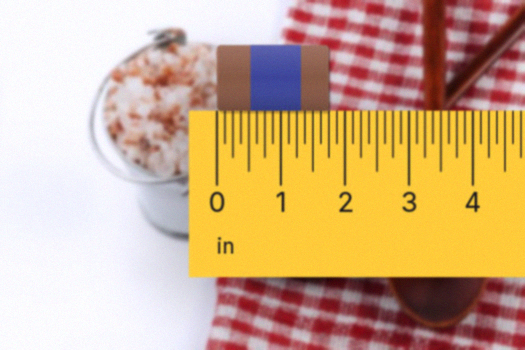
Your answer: 1.75 (in)
